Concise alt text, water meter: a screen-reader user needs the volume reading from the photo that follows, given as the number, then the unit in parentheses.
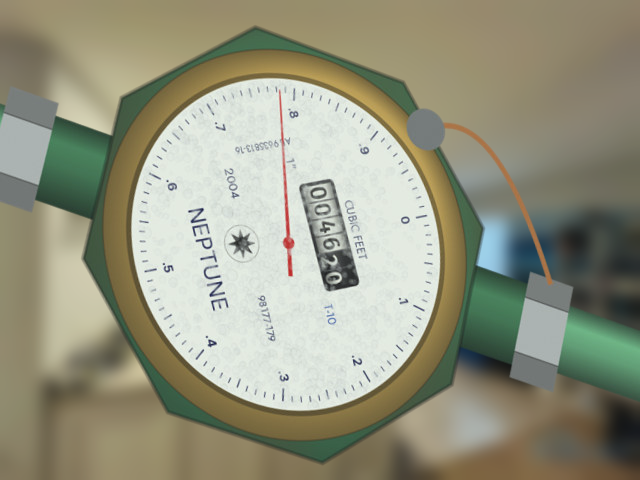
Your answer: 4619.78 (ft³)
